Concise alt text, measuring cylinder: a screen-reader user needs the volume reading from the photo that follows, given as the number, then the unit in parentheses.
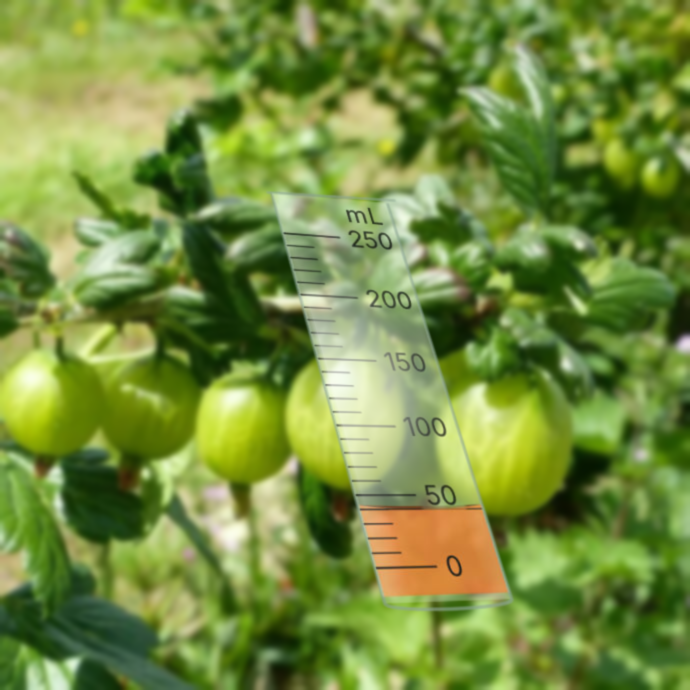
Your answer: 40 (mL)
